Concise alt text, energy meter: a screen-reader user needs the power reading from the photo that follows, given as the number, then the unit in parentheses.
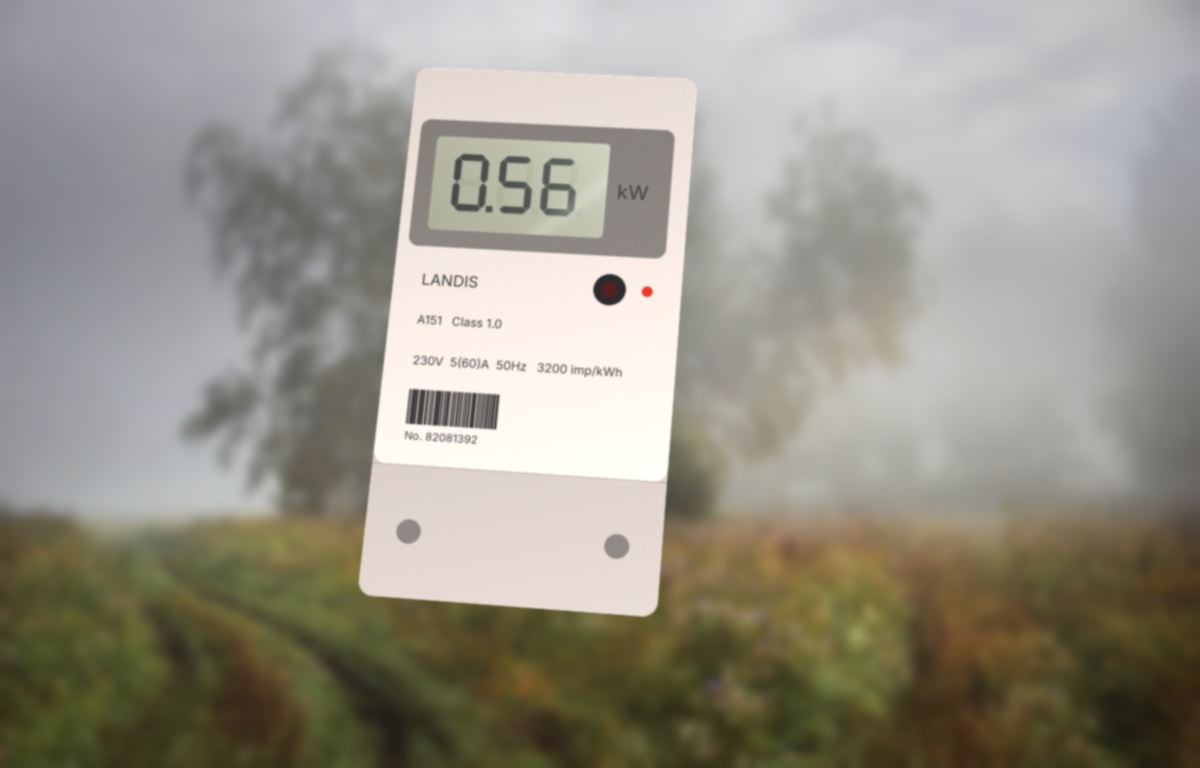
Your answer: 0.56 (kW)
